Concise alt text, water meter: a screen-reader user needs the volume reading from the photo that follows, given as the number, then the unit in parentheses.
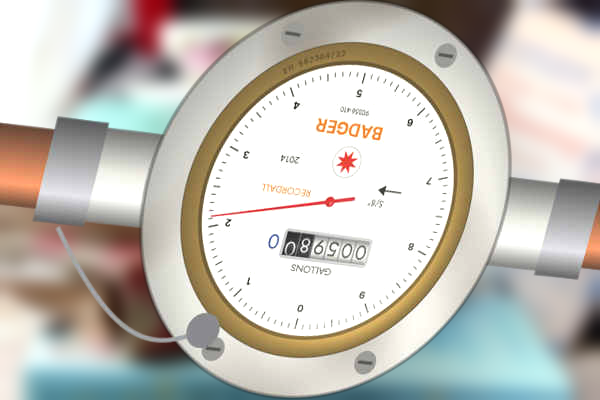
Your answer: 59802.1 (gal)
